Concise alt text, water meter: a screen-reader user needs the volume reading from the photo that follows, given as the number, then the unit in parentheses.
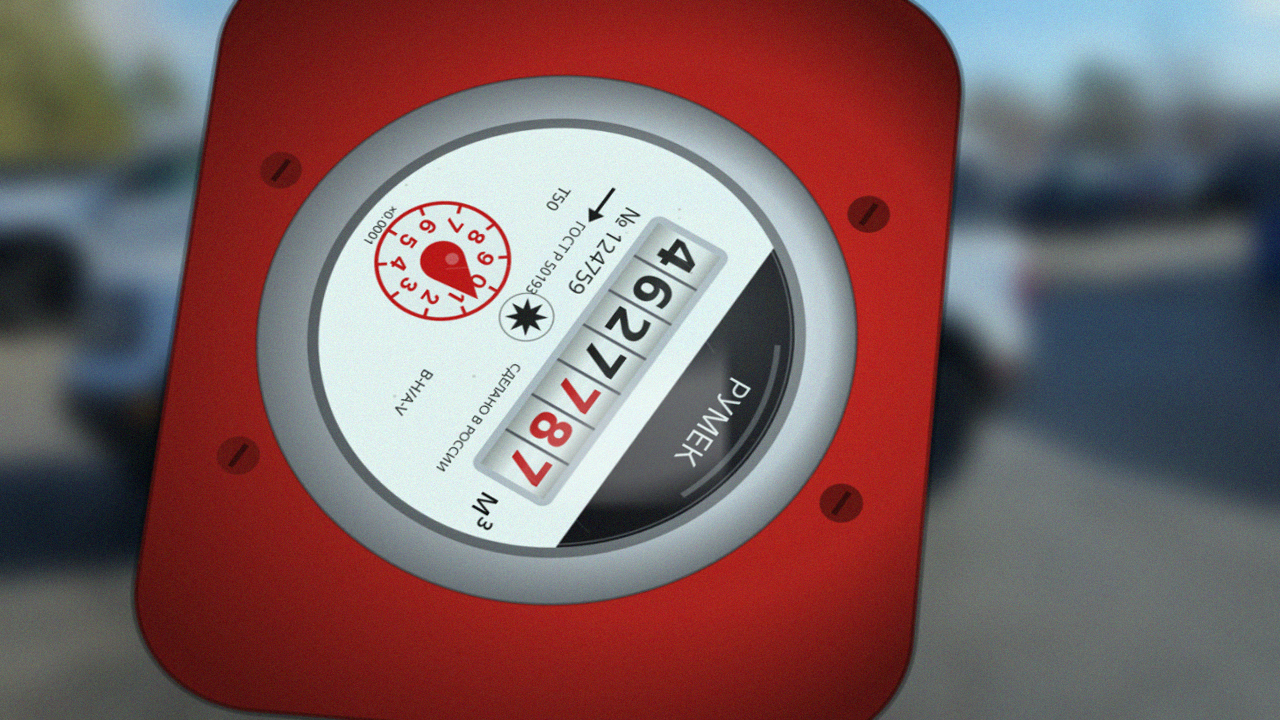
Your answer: 4627.7870 (m³)
